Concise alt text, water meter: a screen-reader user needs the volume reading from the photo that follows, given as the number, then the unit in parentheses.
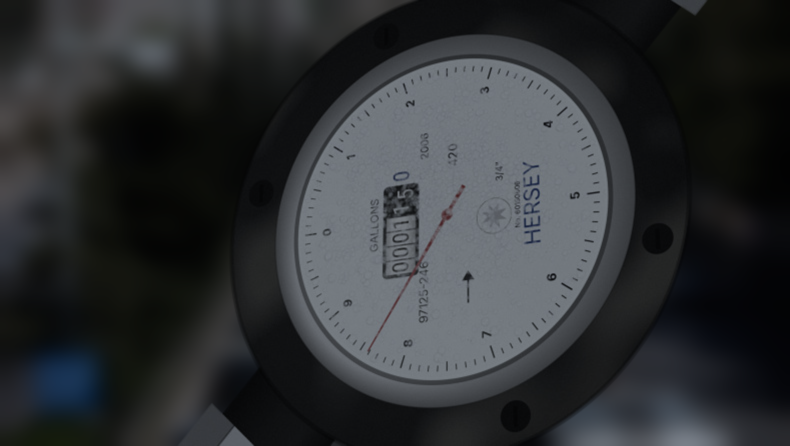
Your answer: 1148.4 (gal)
